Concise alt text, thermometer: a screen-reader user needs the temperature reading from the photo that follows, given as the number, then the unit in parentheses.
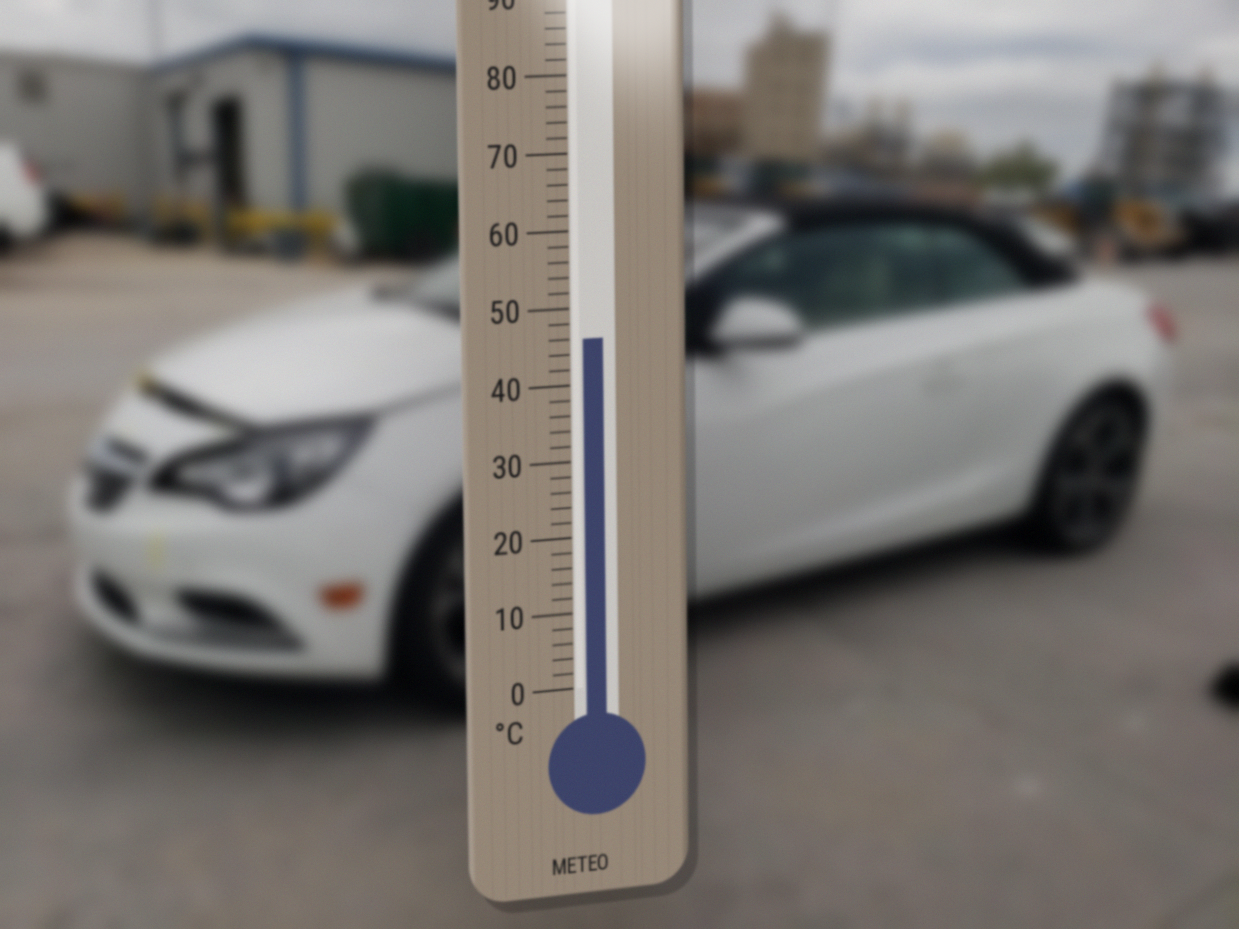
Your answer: 46 (°C)
